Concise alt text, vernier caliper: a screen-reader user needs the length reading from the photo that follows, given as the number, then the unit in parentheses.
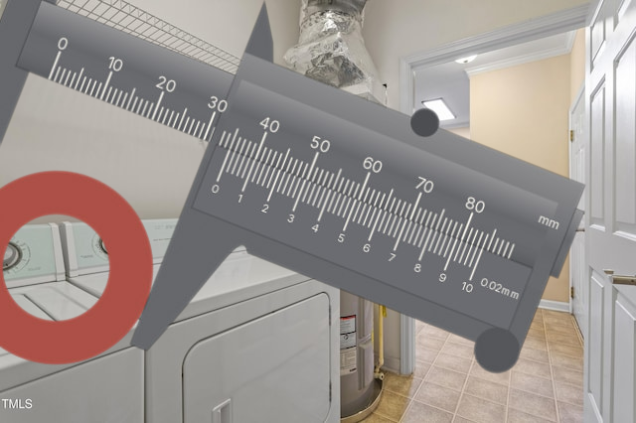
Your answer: 35.0 (mm)
